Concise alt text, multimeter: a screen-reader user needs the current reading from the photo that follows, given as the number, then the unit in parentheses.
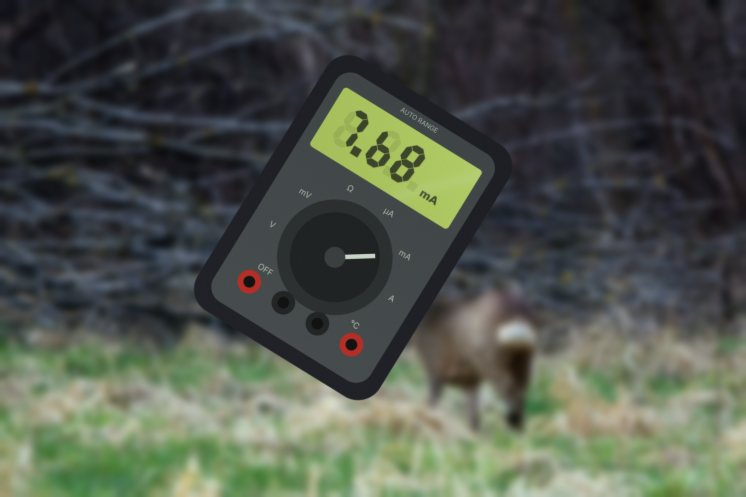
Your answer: 7.68 (mA)
